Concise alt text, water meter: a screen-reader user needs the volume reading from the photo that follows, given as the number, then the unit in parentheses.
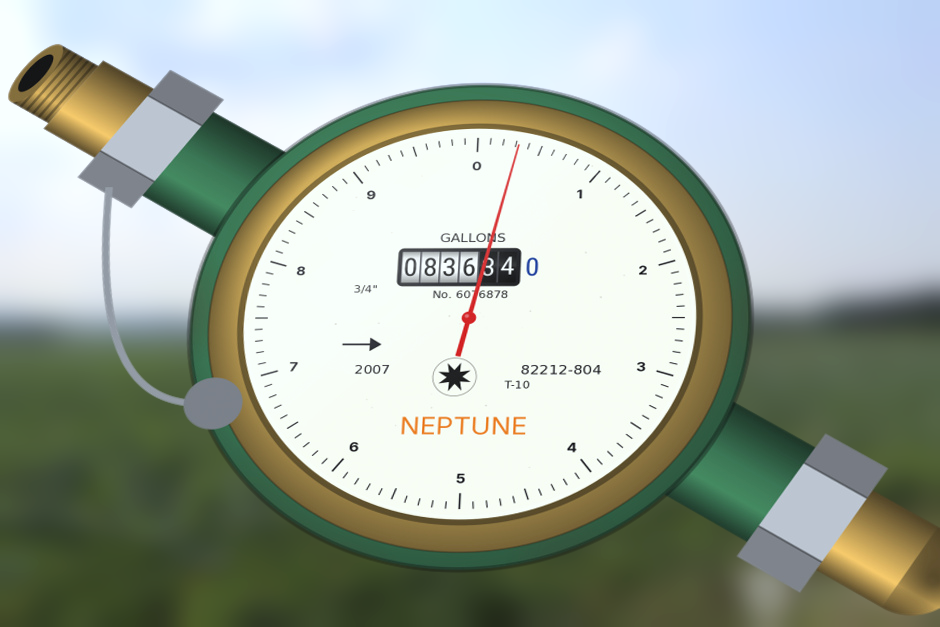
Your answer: 836340.3 (gal)
